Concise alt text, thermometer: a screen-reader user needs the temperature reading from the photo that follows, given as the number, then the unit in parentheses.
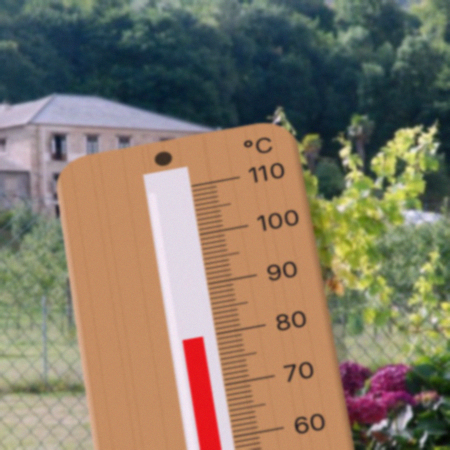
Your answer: 80 (°C)
